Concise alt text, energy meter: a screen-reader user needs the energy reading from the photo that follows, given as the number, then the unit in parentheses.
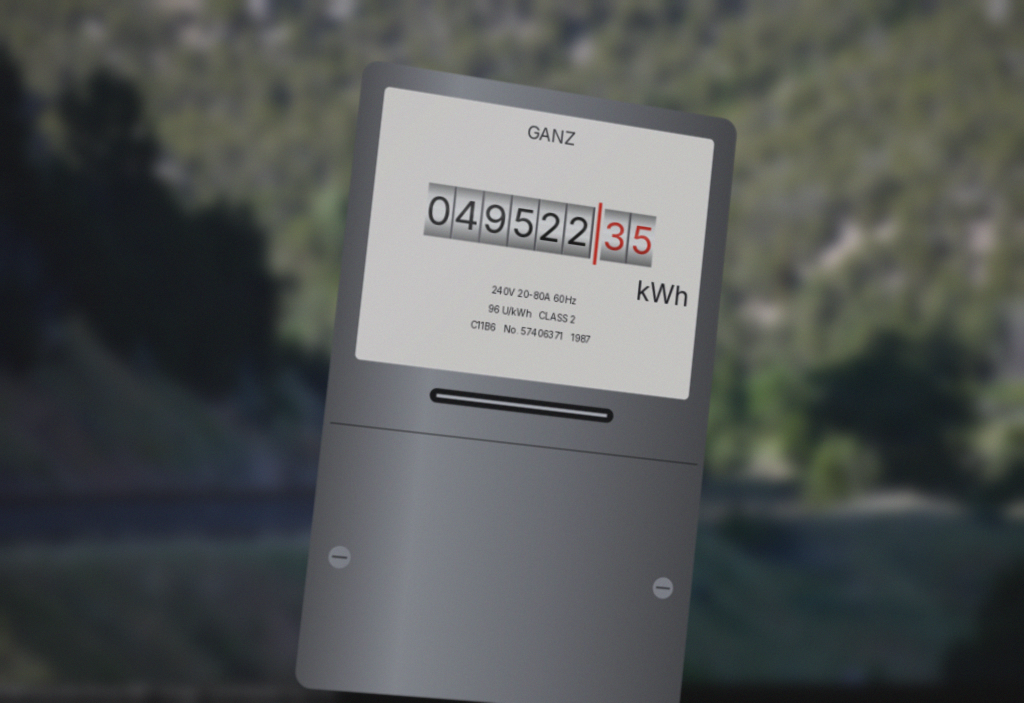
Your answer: 49522.35 (kWh)
